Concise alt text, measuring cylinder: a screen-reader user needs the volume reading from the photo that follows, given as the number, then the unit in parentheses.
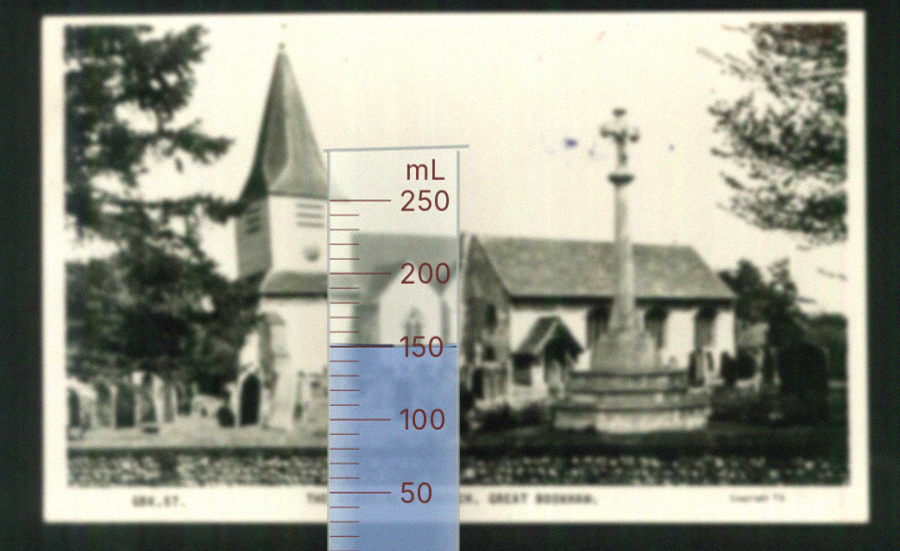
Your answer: 150 (mL)
